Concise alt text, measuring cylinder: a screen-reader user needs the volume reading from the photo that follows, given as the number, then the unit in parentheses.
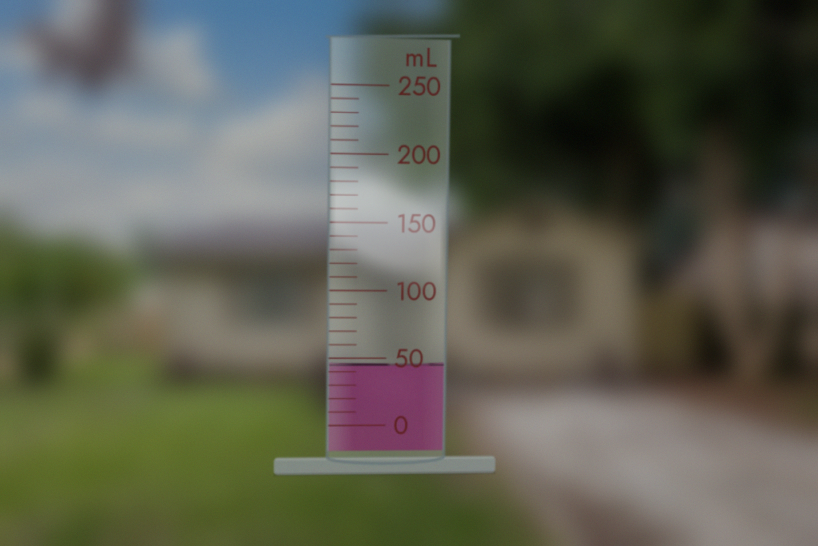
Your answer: 45 (mL)
